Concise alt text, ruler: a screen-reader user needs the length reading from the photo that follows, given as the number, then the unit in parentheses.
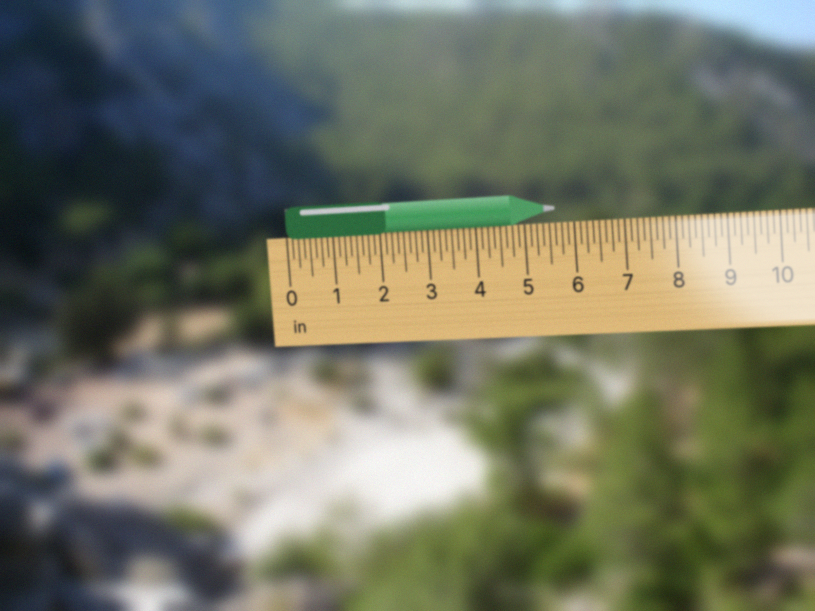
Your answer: 5.625 (in)
